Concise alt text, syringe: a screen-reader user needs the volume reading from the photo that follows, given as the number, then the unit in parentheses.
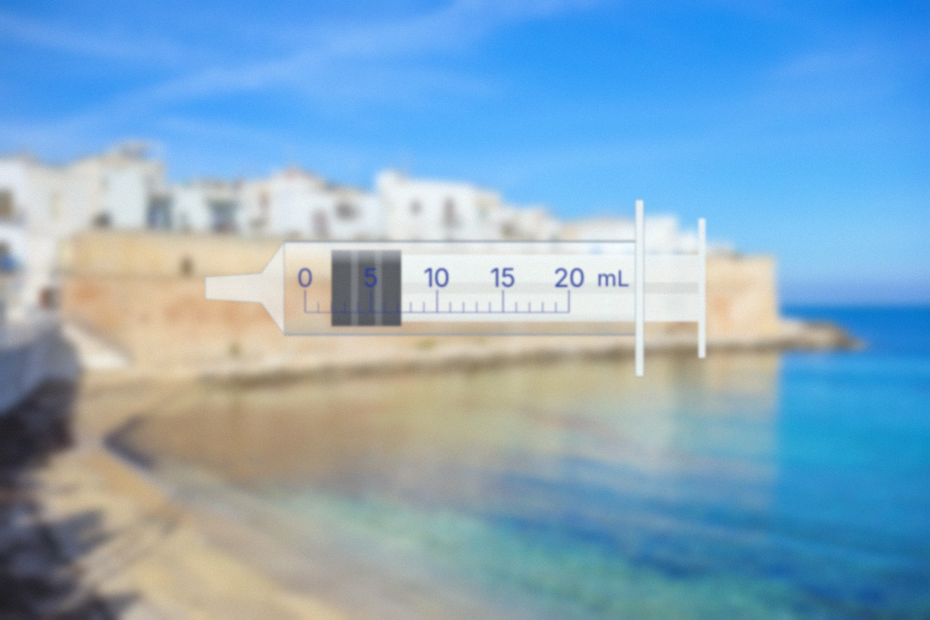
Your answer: 2 (mL)
